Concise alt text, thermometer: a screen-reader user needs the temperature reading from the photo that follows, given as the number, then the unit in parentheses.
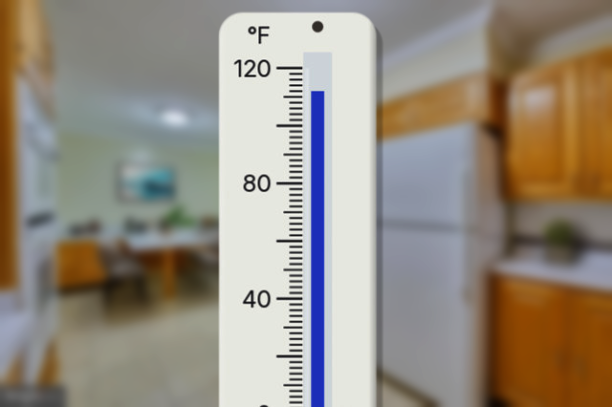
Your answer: 112 (°F)
